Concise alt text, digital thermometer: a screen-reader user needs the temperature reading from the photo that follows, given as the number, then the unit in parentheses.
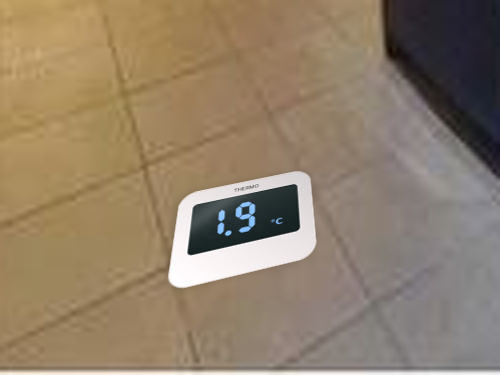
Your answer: 1.9 (°C)
